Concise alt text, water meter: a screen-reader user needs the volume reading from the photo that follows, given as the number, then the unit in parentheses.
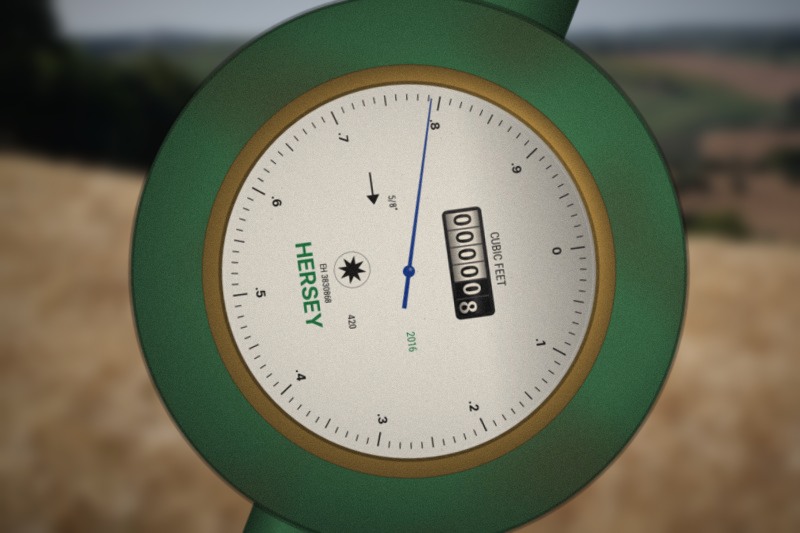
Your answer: 7.79 (ft³)
